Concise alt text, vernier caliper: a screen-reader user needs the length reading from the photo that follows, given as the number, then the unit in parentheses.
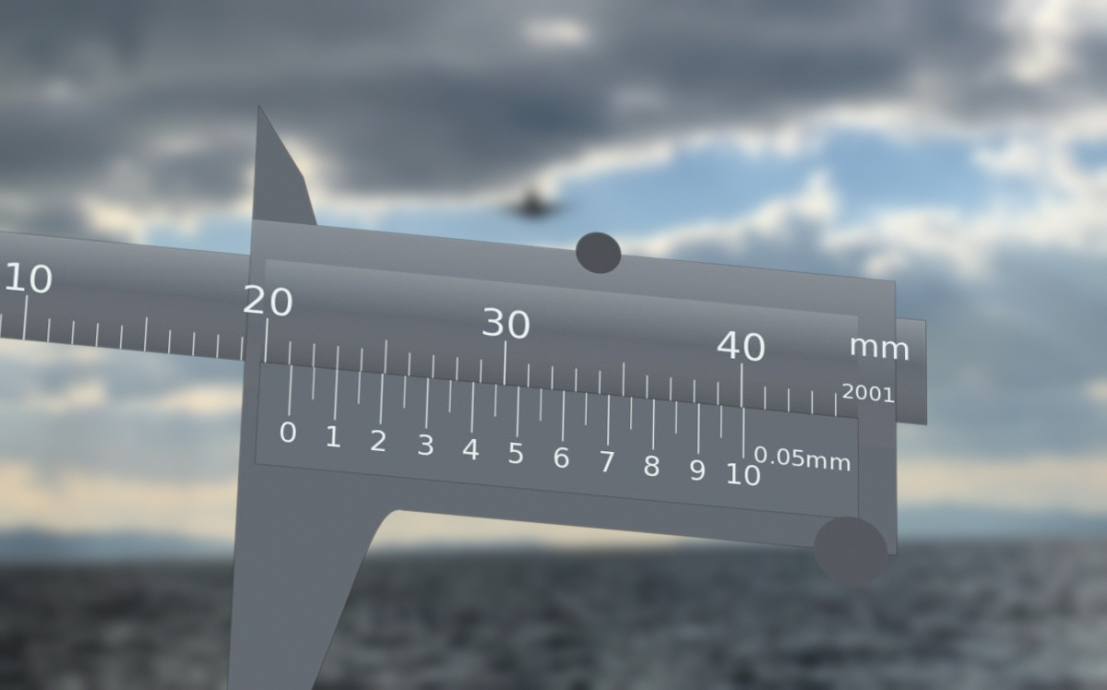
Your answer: 21.10 (mm)
